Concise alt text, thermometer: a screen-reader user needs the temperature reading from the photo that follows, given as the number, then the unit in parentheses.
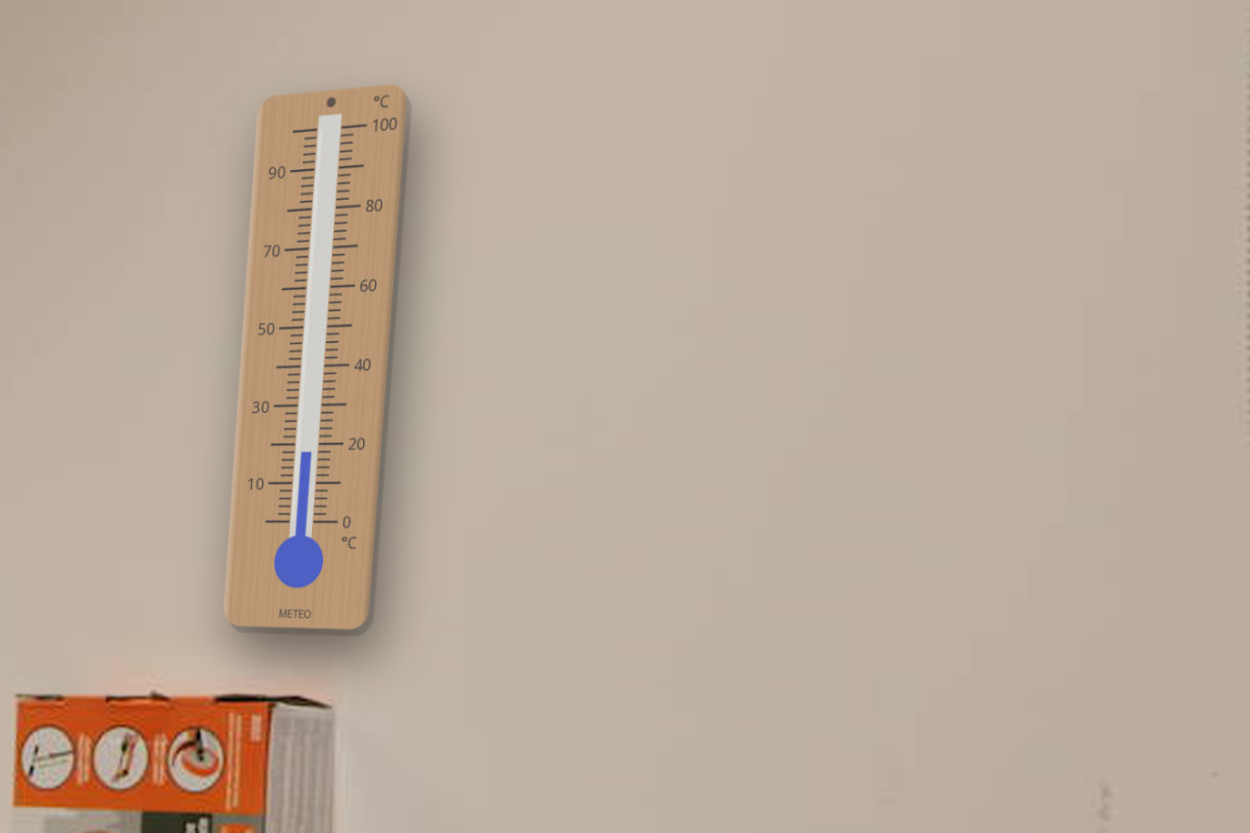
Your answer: 18 (°C)
